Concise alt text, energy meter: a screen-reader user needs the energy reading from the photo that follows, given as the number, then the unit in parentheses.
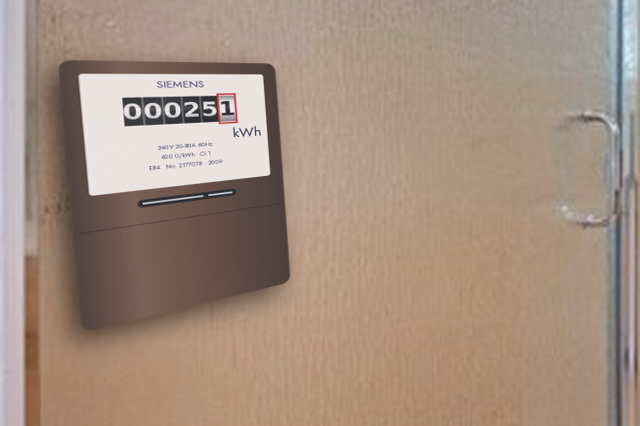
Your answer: 25.1 (kWh)
